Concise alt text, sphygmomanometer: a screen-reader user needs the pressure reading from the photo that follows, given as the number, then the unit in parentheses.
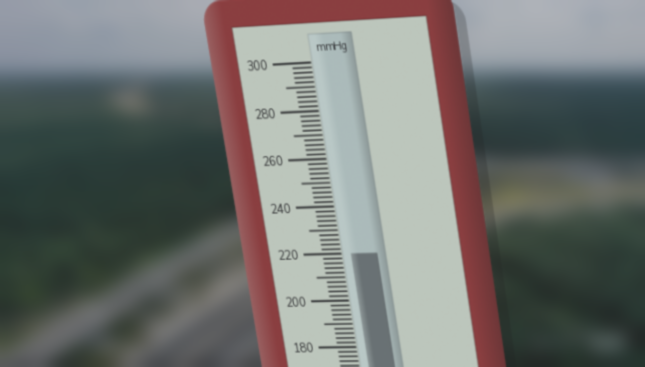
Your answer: 220 (mmHg)
